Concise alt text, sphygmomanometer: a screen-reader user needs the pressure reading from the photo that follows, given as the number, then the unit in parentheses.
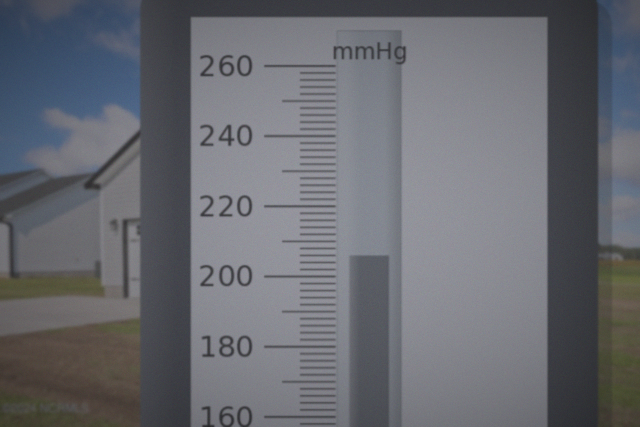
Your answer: 206 (mmHg)
